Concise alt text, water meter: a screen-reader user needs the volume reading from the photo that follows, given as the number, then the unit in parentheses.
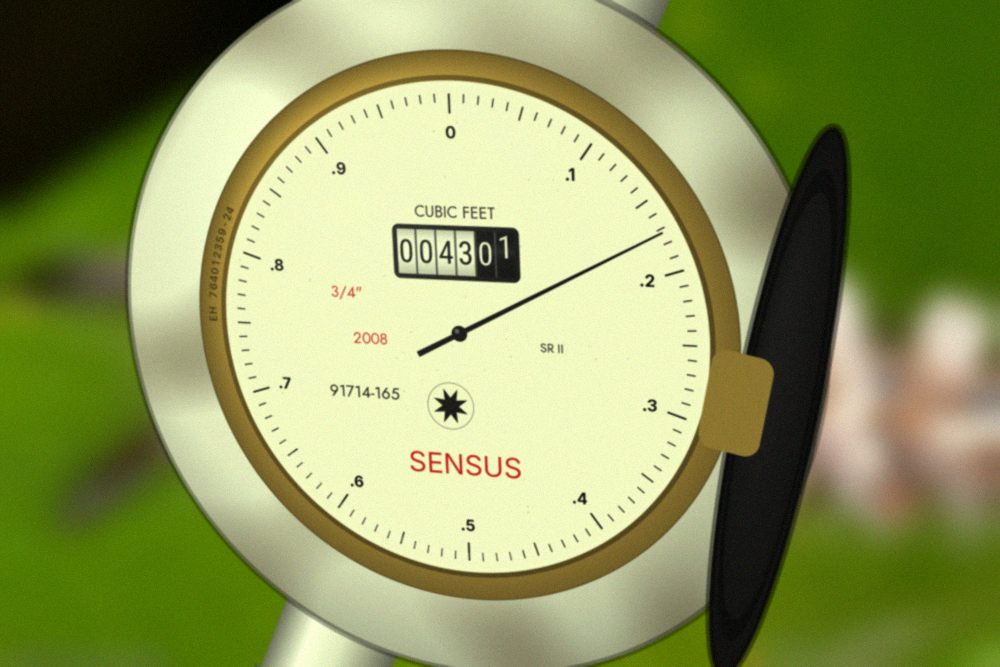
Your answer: 4301.17 (ft³)
